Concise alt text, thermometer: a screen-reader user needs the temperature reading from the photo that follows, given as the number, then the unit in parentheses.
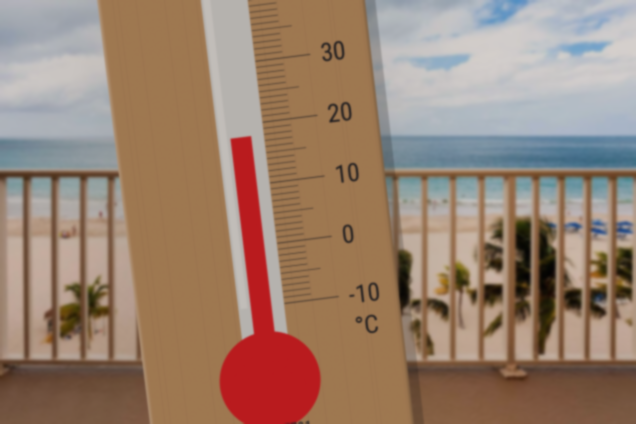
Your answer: 18 (°C)
